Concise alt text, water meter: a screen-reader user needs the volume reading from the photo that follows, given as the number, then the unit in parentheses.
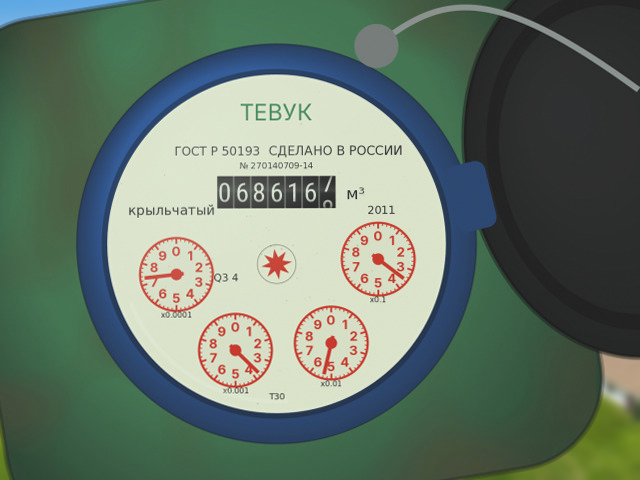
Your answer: 686167.3537 (m³)
